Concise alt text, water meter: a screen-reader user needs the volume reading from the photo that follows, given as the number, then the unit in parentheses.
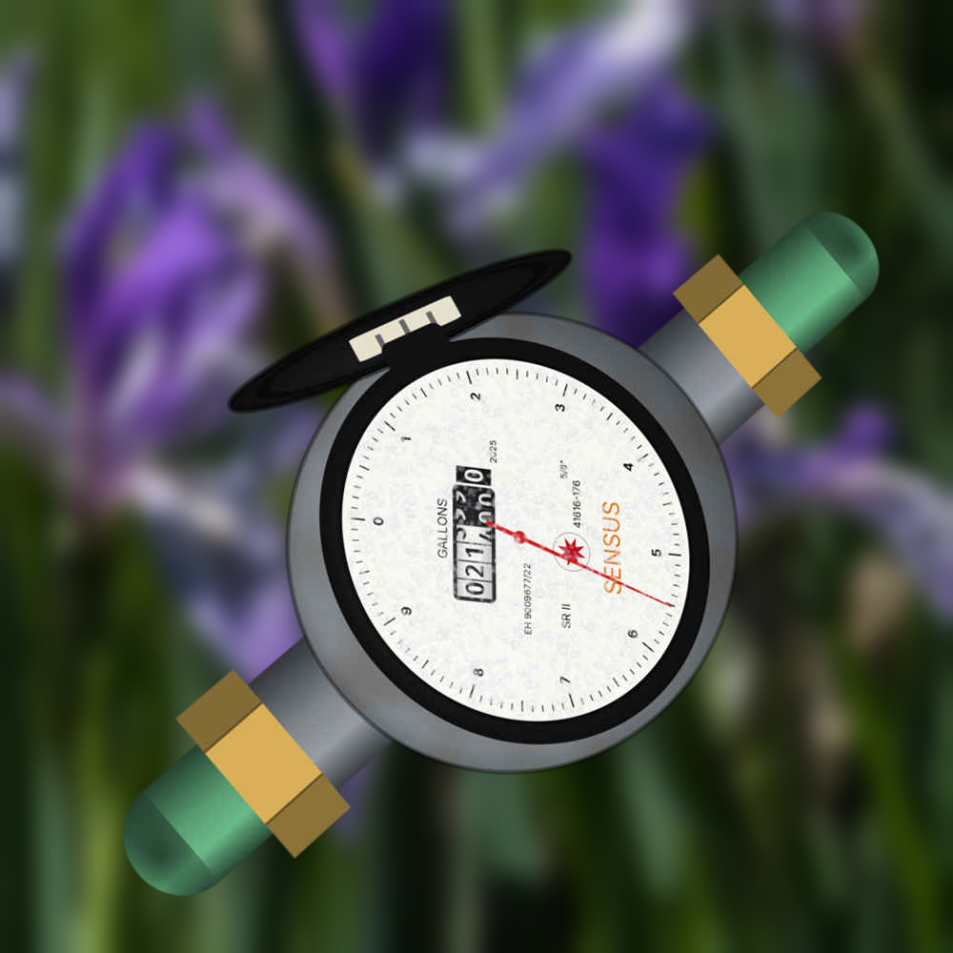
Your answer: 213995.5 (gal)
